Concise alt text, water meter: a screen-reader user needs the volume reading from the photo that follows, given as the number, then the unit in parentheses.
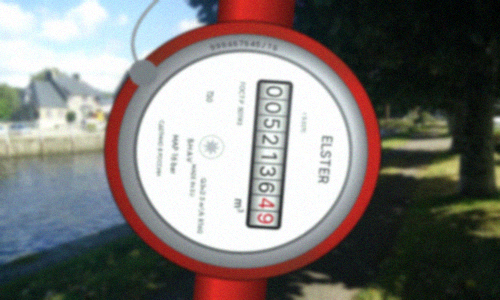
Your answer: 52136.49 (m³)
